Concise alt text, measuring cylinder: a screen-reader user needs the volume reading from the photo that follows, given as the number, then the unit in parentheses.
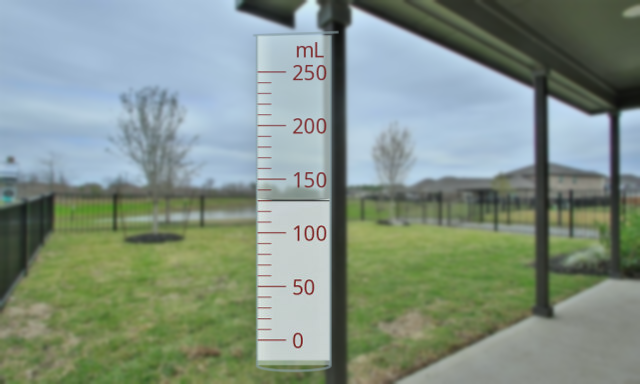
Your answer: 130 (mL)
